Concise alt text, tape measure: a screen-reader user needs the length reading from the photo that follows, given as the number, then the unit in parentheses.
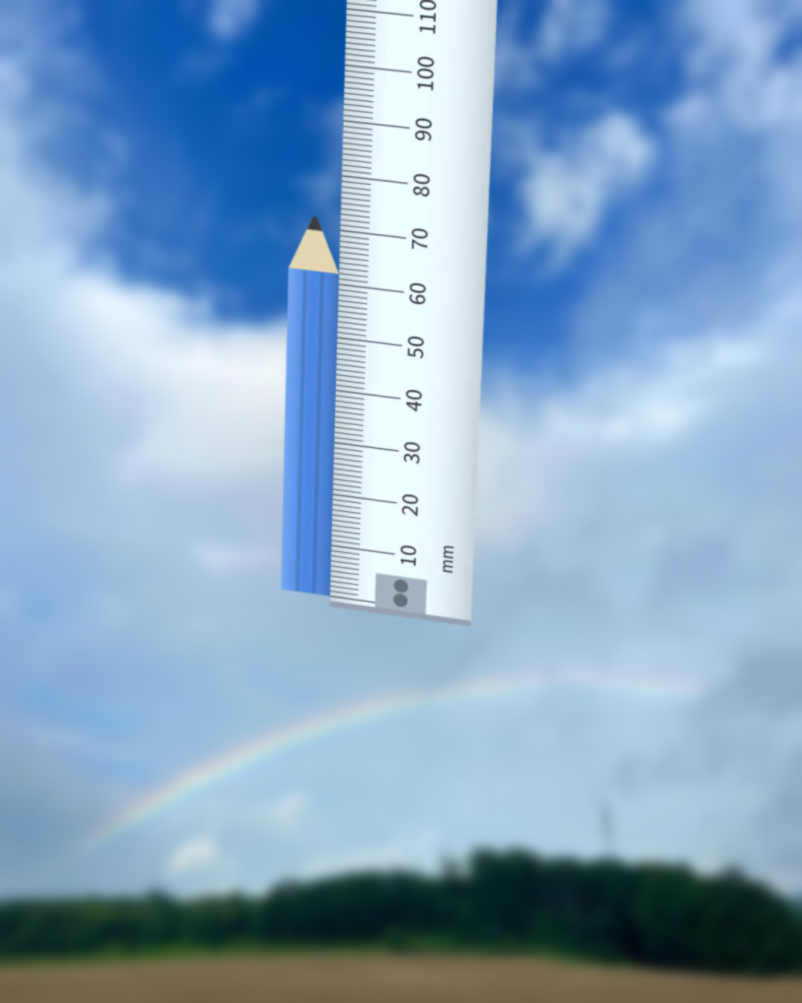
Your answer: 72 (mm)
